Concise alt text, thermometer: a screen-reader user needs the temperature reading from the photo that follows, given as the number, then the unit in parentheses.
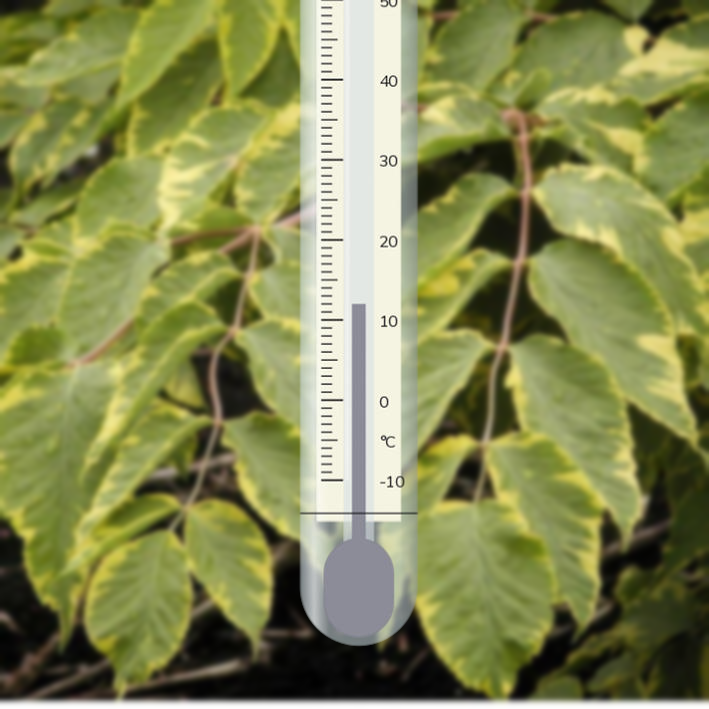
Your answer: 12 (°C)
